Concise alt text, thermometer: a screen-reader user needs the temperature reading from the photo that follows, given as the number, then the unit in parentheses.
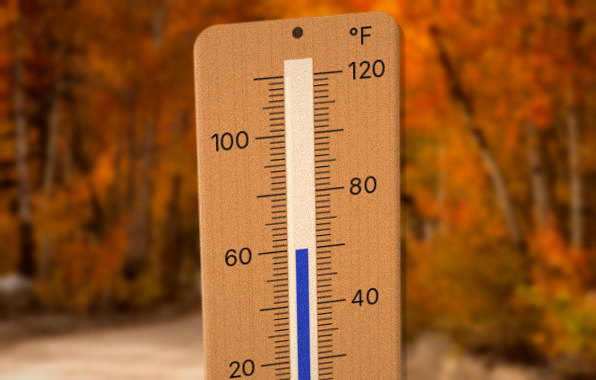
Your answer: 60 (°F)
